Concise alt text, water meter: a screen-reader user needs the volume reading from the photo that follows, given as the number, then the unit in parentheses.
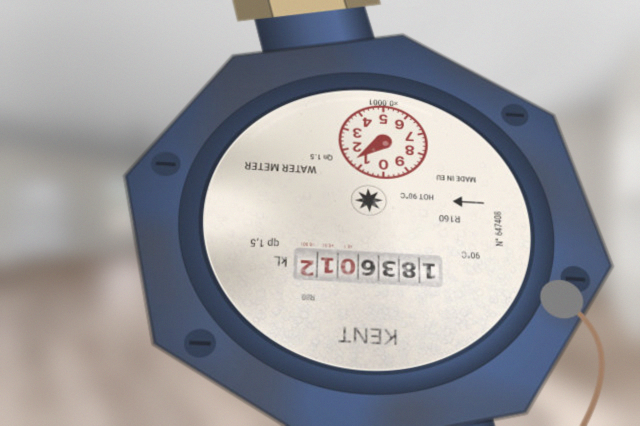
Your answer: 1836.0121 (kL)
